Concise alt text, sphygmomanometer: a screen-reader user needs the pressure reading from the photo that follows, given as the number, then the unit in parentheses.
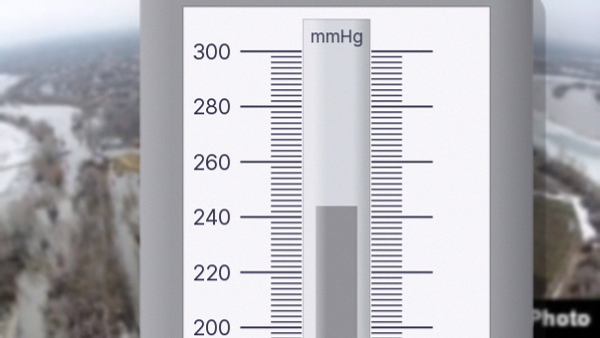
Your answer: 244 (mmHg)
